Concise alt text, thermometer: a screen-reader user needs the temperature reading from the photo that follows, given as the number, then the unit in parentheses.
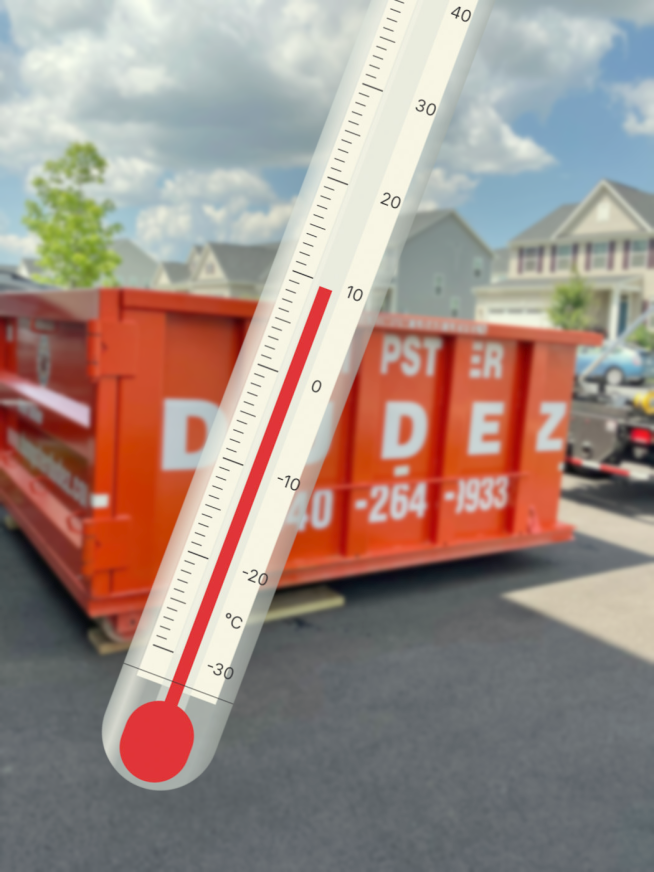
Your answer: 9.5 (°C)
